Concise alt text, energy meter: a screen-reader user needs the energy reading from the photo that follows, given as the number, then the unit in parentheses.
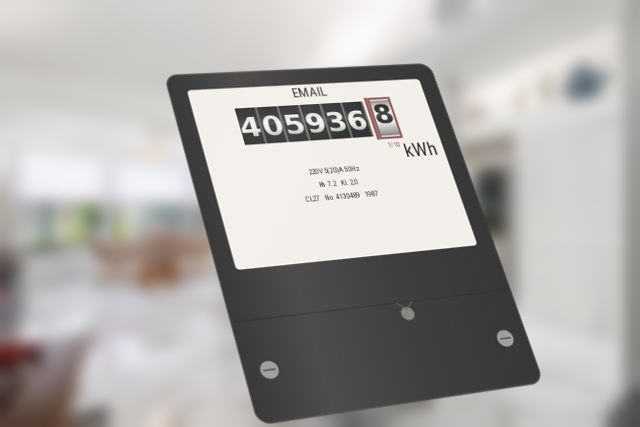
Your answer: 405936.8 (kWh)
